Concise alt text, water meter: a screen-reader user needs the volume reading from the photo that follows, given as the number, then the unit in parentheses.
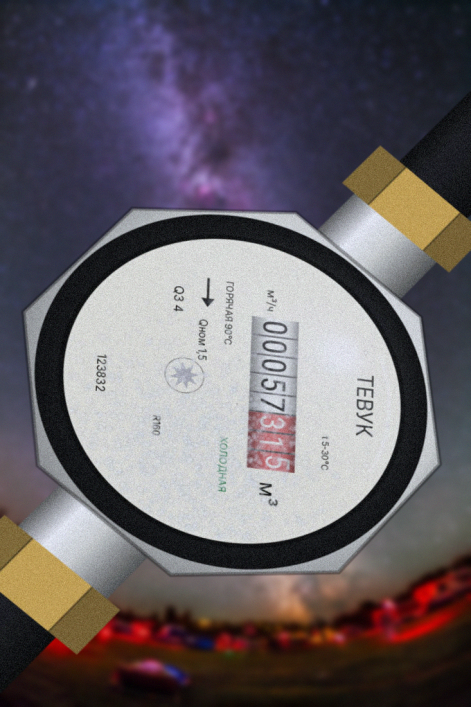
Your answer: 57.315 (m³)
